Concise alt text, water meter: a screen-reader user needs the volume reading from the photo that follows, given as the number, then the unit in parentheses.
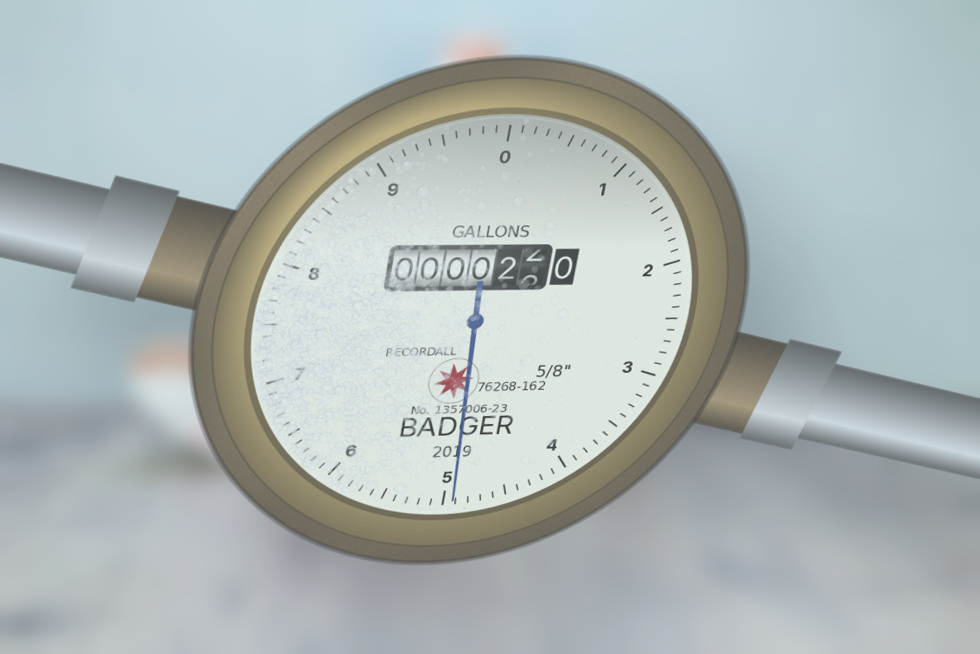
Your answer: 224.9 (gal)
